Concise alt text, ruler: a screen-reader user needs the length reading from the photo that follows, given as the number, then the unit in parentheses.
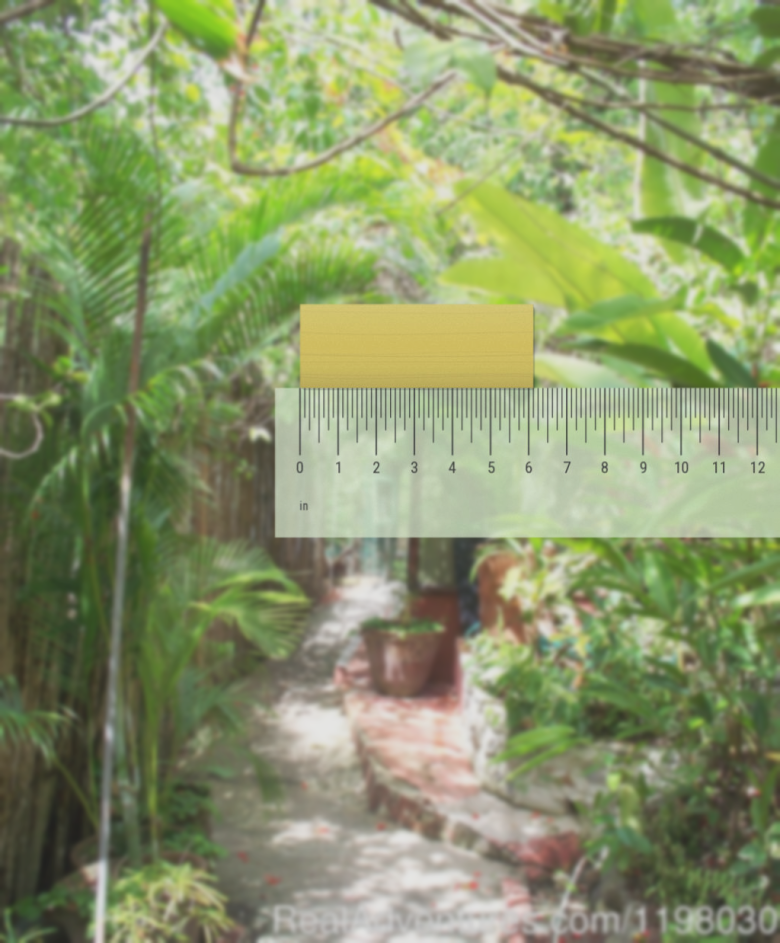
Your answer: 6.125 (in)
